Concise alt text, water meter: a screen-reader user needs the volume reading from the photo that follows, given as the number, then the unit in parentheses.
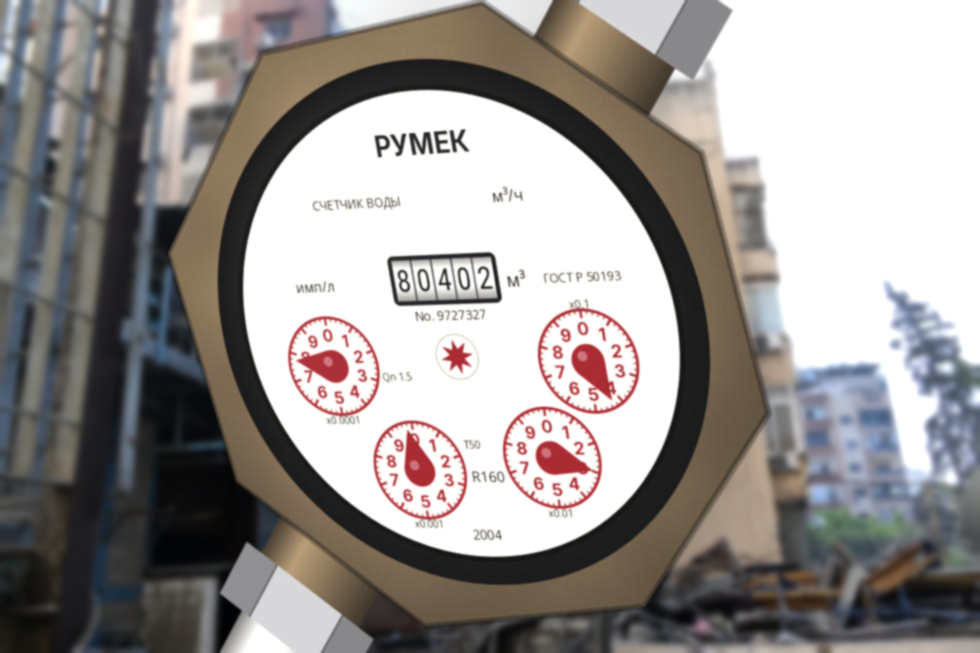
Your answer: 80402.4297 (m³)
